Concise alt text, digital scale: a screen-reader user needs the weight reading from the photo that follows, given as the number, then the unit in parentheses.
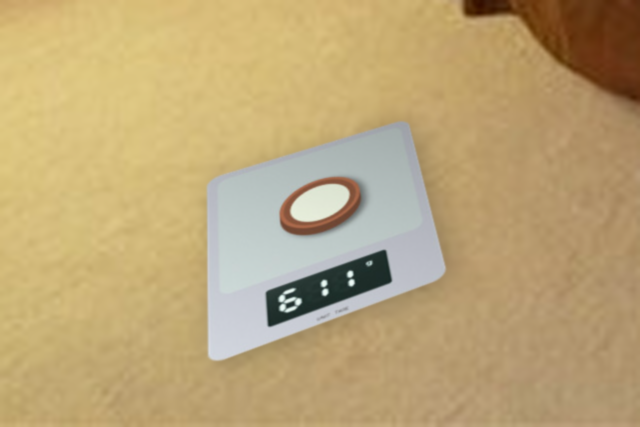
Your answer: 611 (g)
